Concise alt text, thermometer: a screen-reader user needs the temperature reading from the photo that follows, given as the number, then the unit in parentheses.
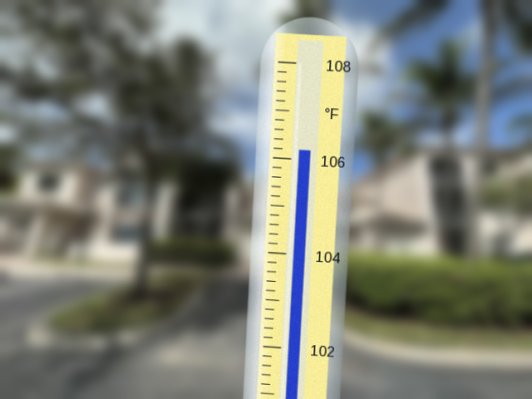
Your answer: 106.2 (°F)
